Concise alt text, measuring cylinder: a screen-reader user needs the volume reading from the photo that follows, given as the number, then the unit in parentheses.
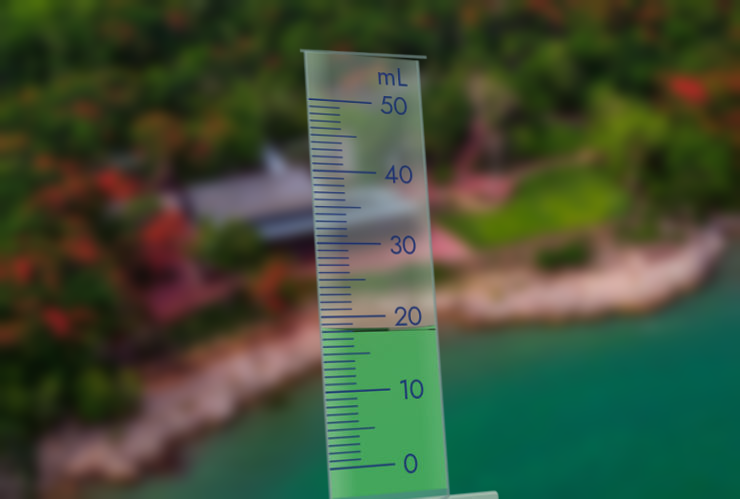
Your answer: 18 (mL)
